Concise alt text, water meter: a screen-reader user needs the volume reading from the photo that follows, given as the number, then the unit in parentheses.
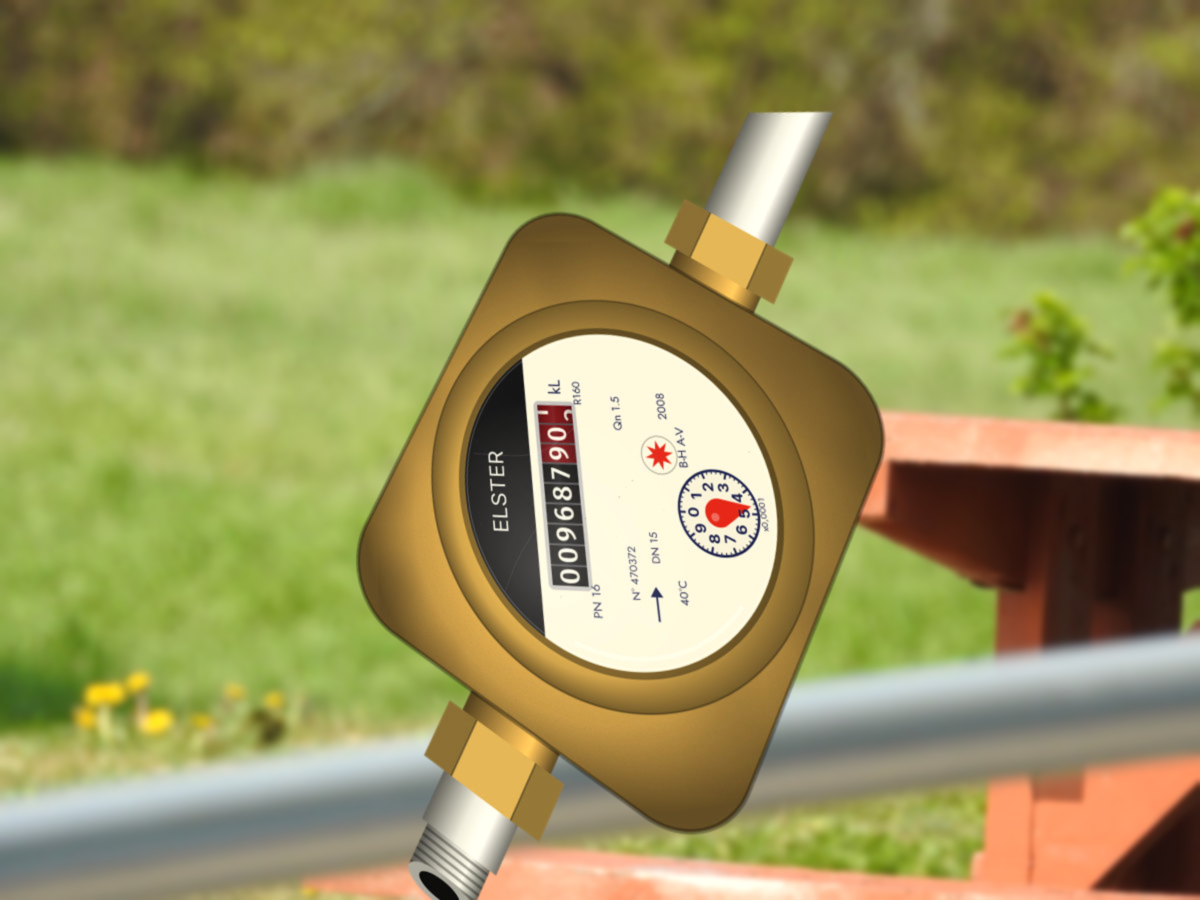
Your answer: 9687.9014 (kL)
